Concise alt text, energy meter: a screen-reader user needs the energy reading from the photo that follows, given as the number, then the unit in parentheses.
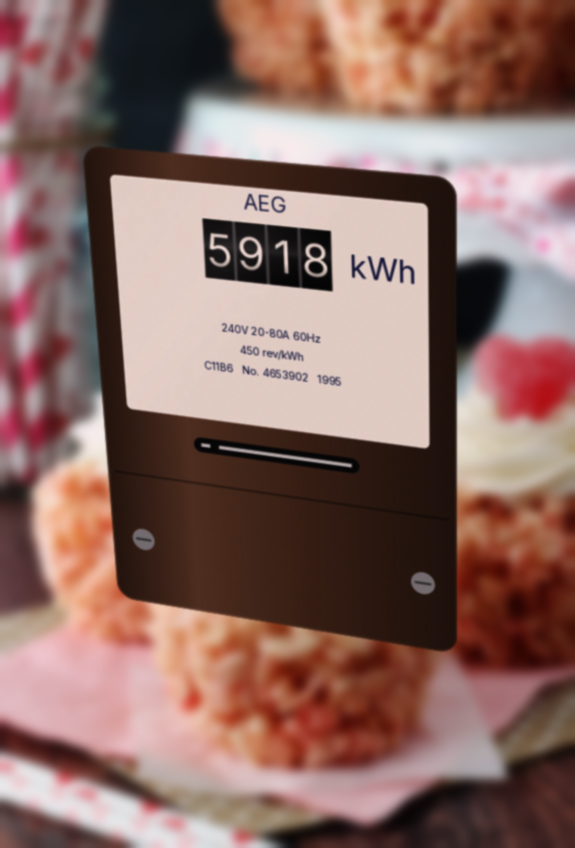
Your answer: 5918 (kWh)
